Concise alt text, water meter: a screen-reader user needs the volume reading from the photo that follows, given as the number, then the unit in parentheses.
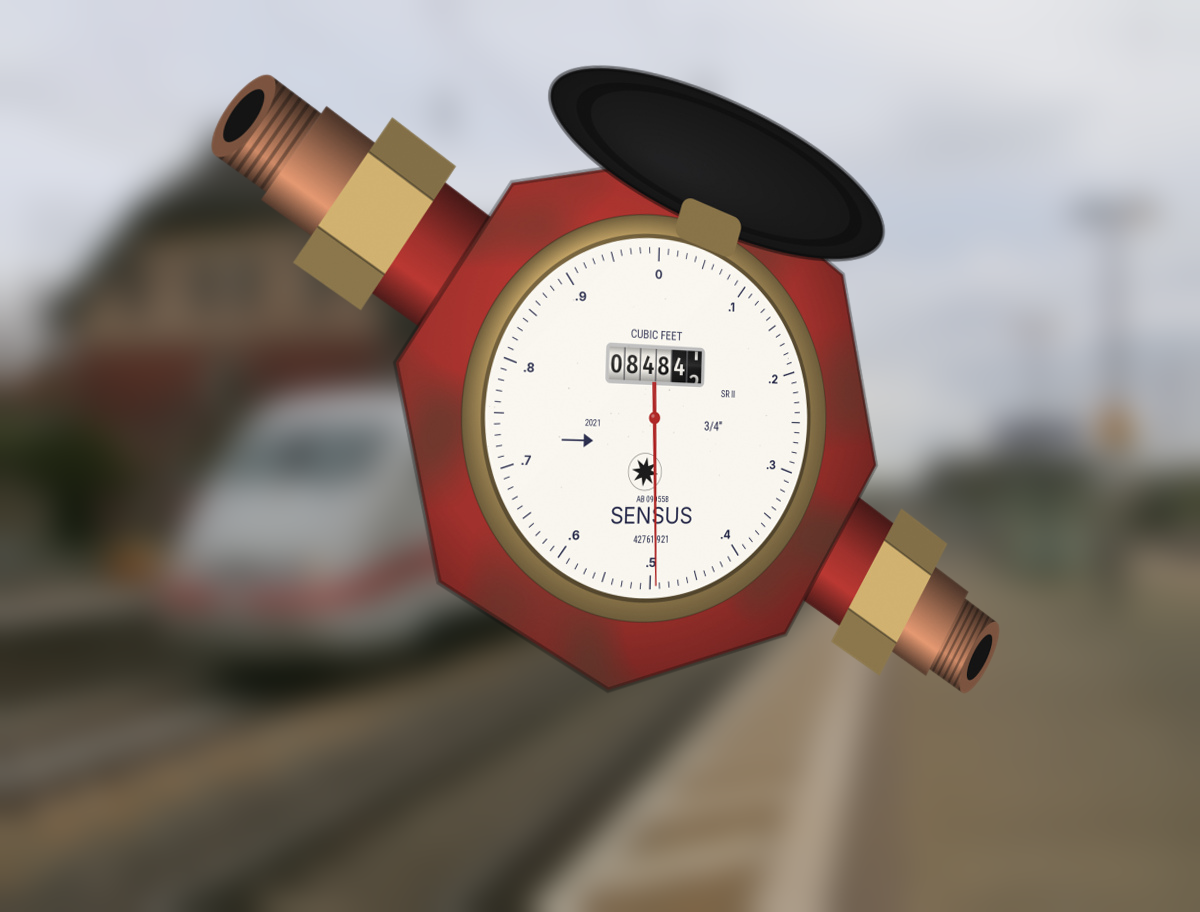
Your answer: 84841.49 (ft³)
